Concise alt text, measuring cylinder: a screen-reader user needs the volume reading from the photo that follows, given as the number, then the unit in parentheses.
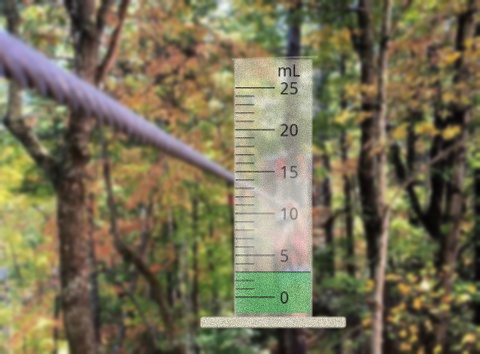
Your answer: 3 (mL)
